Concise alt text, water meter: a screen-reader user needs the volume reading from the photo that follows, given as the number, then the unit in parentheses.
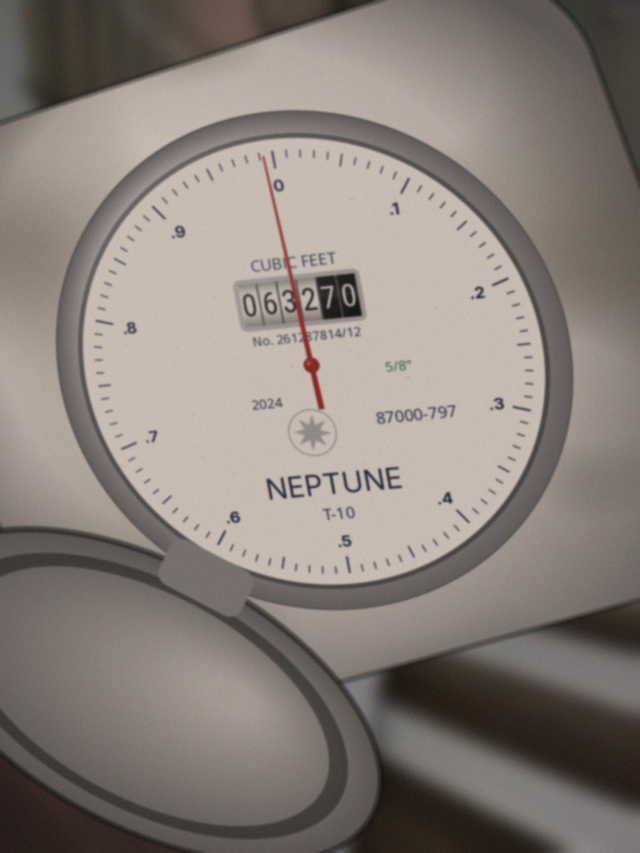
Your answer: 63269.99 (ft³)
